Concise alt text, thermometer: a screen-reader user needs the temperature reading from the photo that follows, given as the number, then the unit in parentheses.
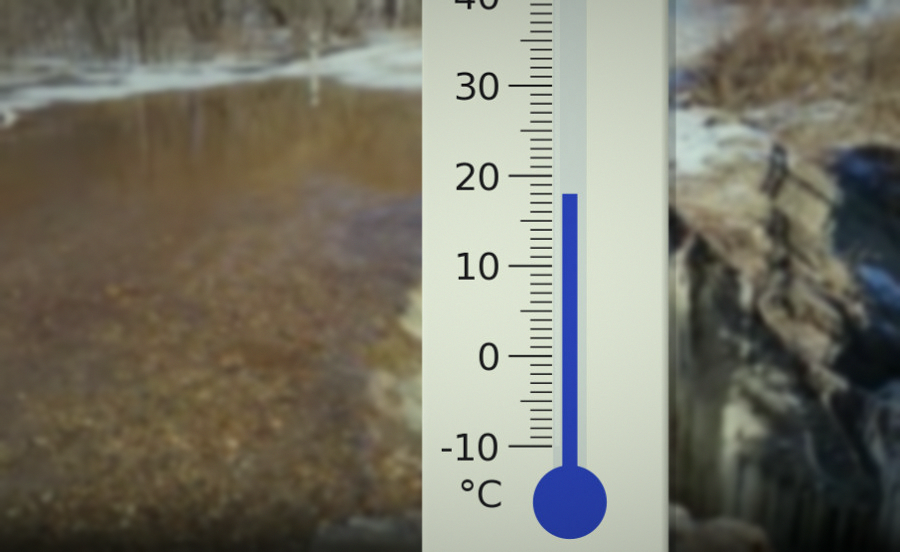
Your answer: 18 (°C)
